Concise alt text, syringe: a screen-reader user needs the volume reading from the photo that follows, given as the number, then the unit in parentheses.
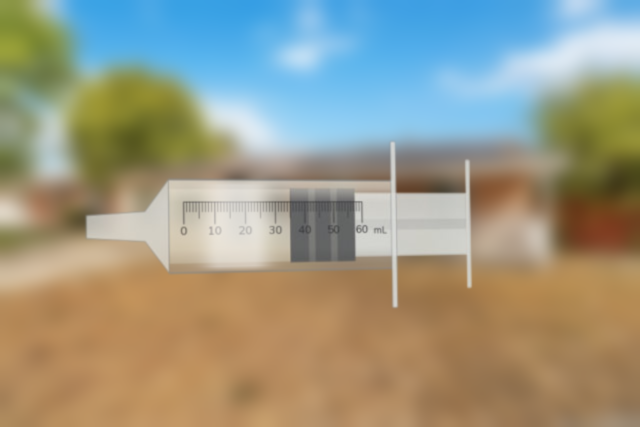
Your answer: 35 (mL)
